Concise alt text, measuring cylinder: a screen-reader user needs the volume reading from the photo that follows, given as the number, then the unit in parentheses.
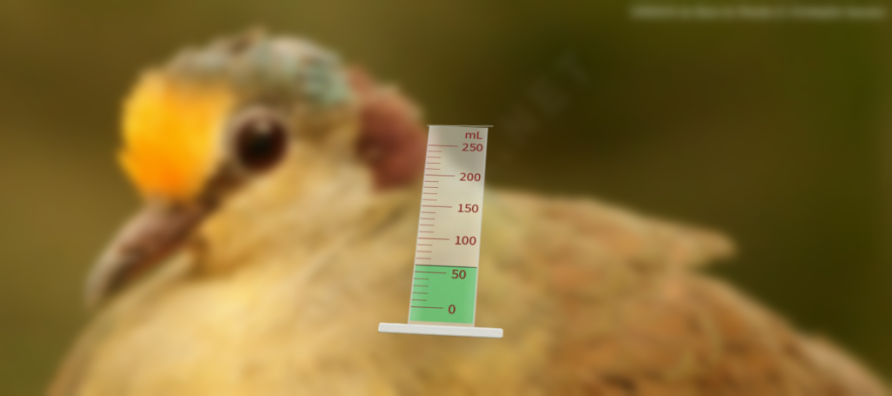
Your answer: 60 (mL)
